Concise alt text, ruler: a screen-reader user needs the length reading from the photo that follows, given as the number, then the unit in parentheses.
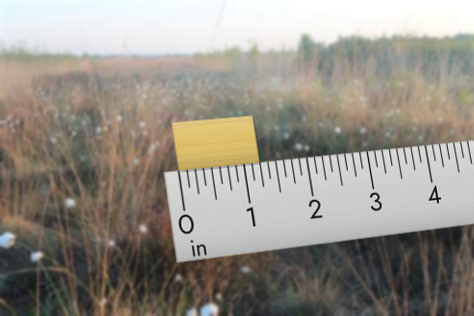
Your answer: 1.25 (in)
